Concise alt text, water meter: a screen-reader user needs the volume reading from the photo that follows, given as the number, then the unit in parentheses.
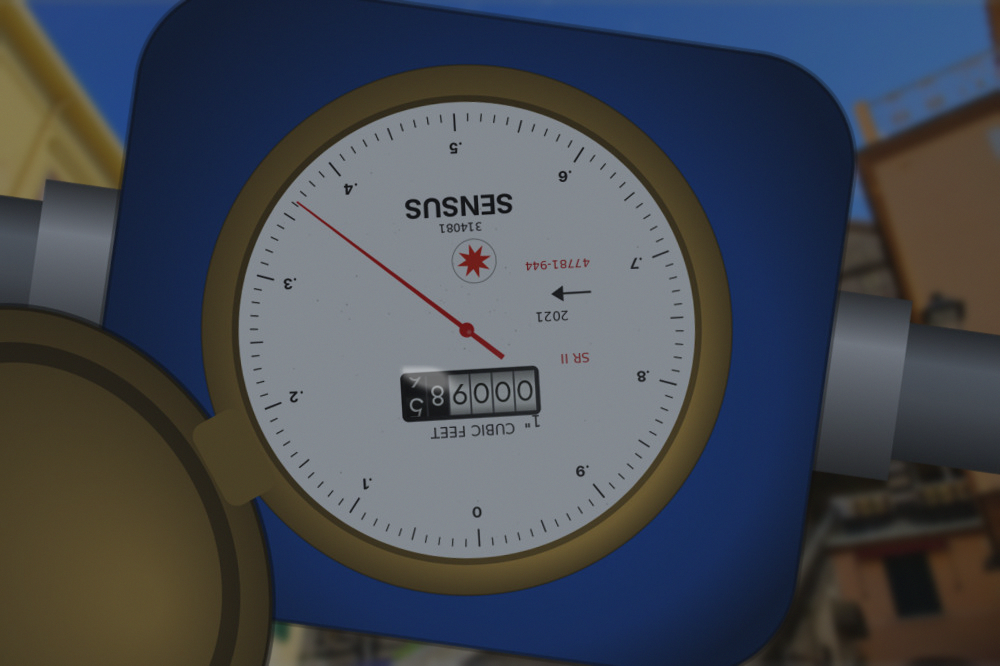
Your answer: 985.36 (ft³)
